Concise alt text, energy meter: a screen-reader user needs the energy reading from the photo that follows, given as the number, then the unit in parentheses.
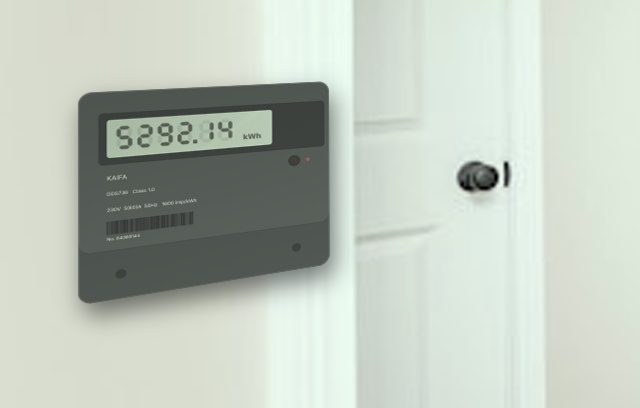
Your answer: 5292.14 (kWh)
